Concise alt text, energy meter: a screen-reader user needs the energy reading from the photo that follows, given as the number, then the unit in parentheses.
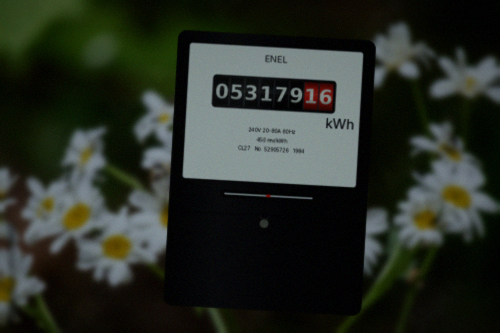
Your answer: 53179.16 (kWh)
